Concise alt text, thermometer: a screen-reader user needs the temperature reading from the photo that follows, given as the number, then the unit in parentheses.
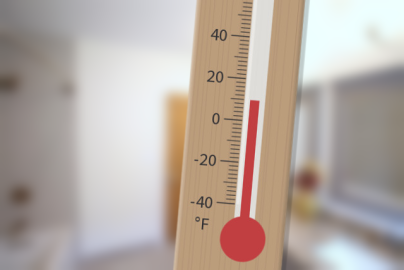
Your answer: 10 (°F)
